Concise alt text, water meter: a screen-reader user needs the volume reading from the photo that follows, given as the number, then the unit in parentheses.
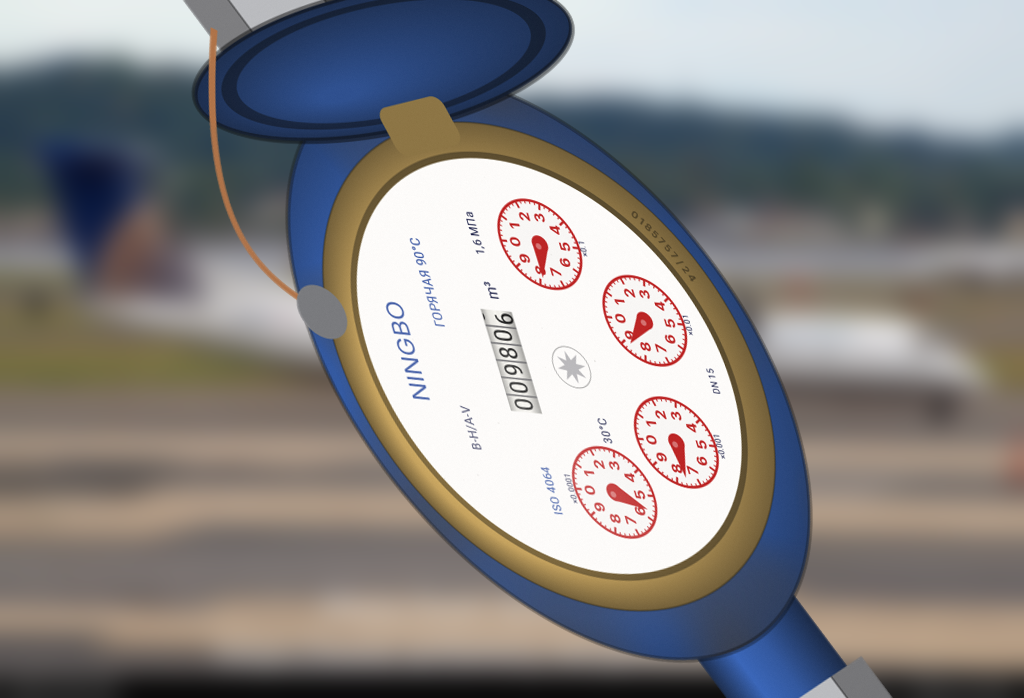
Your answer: 9805.7875 (m³)
